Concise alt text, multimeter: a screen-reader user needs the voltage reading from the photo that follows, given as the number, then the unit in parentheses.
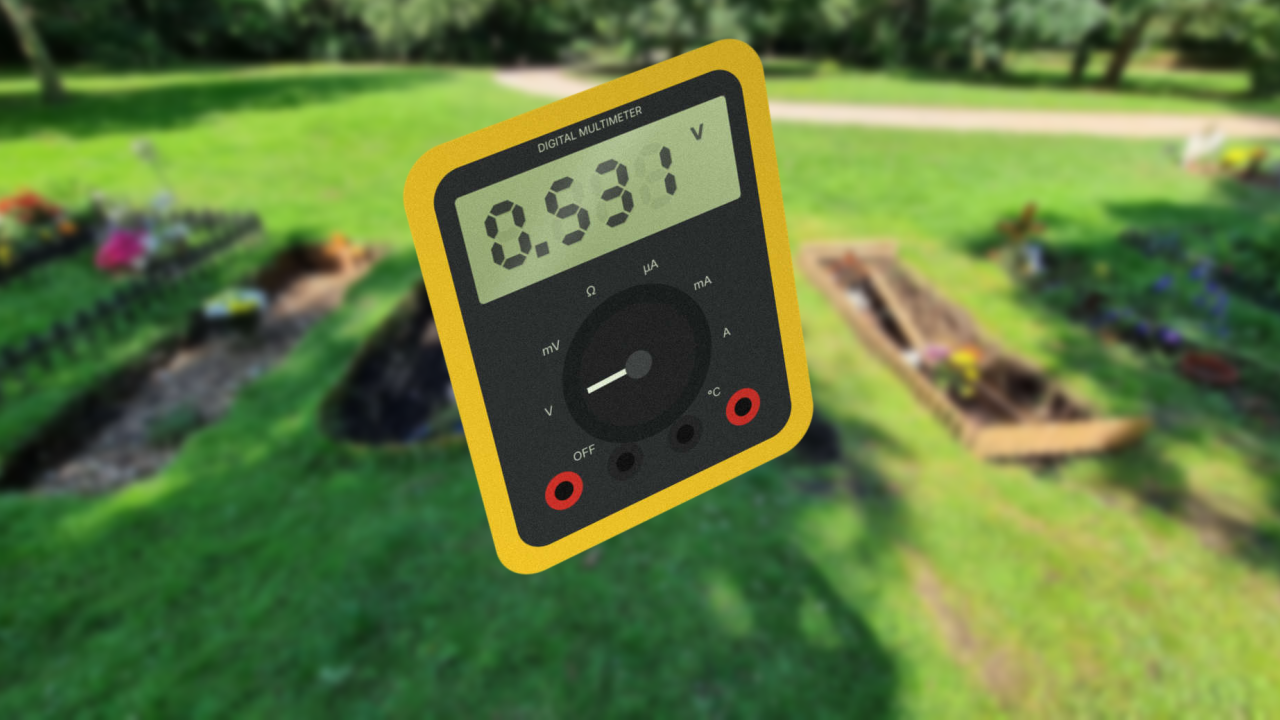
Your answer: 0.531 (V)
